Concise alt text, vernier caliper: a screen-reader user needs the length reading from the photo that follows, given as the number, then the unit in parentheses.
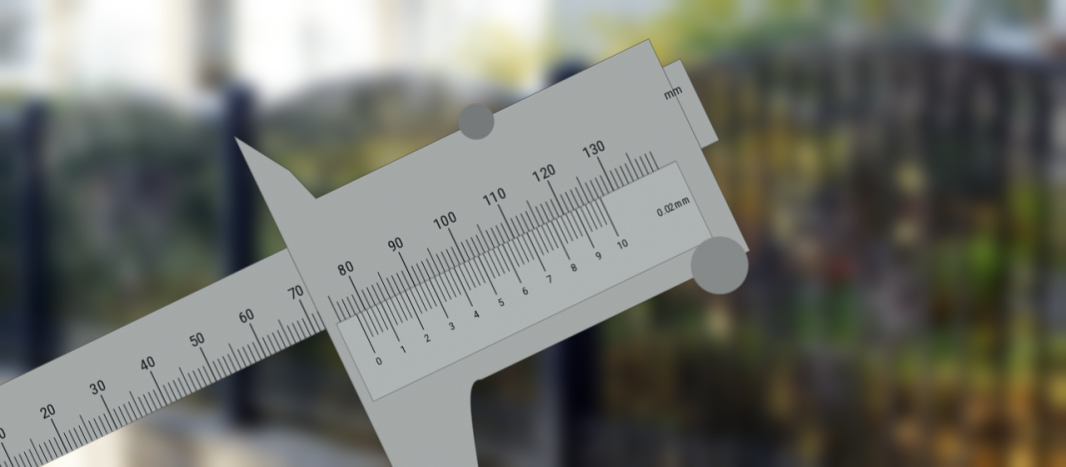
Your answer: 78.2 (mm)
